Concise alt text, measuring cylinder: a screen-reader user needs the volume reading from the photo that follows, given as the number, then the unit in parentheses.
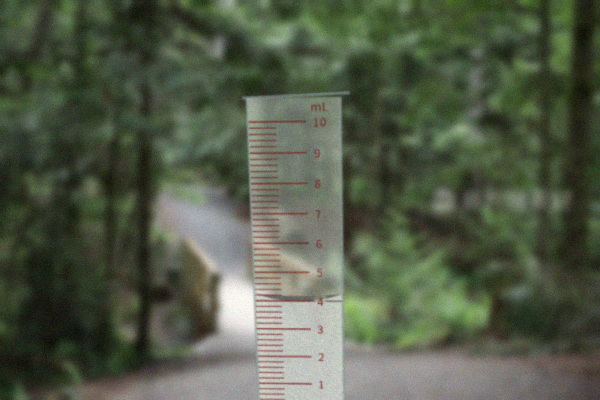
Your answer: 4 (mL)
